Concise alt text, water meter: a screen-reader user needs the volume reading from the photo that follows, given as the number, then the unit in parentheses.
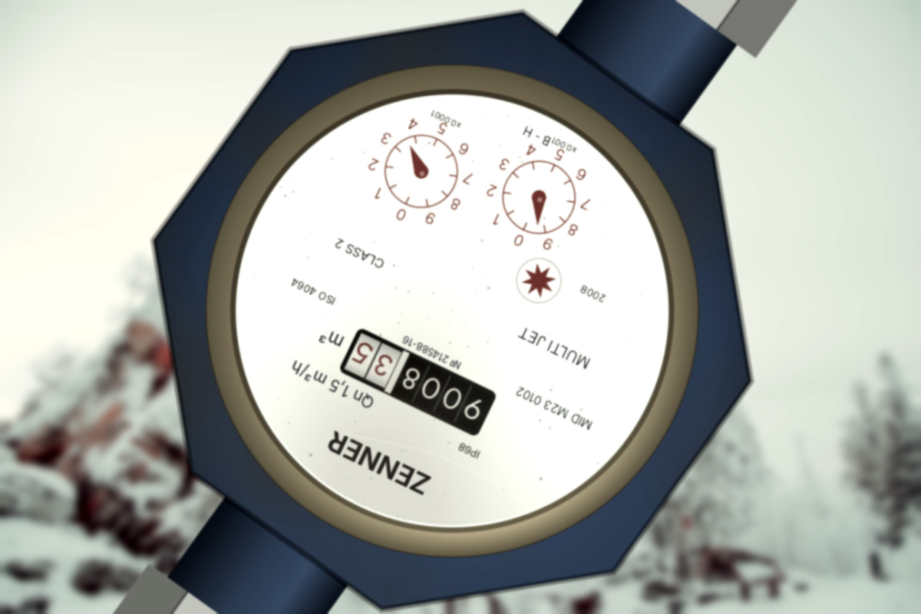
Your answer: 9008.3493 (m³)
